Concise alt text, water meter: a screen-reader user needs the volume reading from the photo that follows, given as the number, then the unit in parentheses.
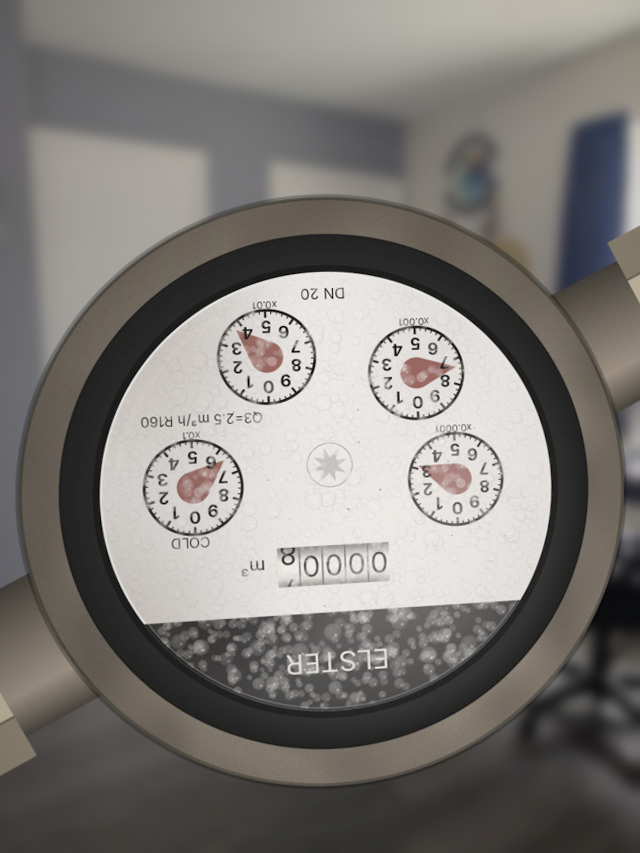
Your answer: 7.6373 (m³)
